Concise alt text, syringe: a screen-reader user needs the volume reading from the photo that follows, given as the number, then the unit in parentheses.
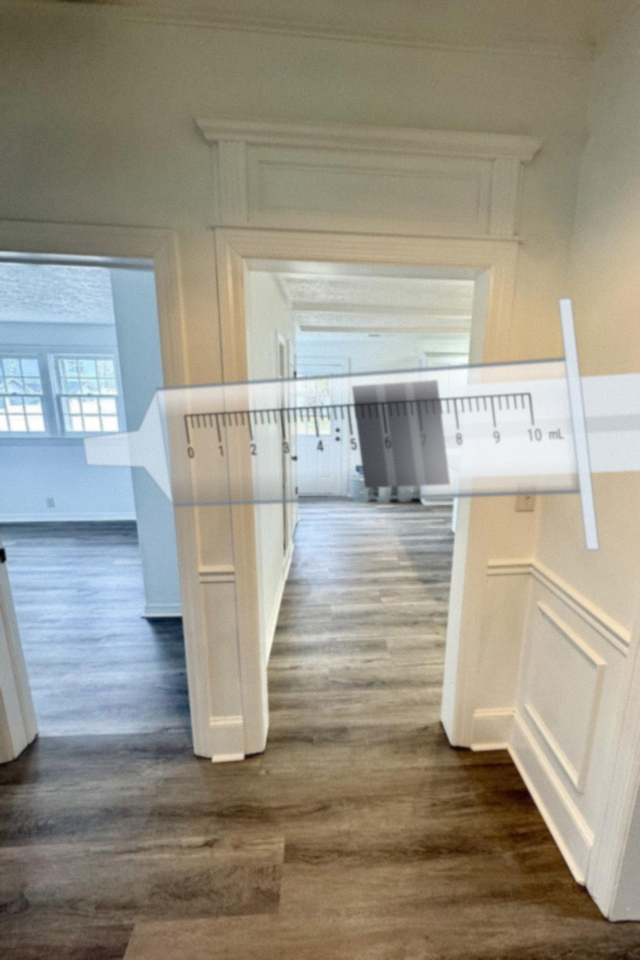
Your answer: 5.2 (mL)
